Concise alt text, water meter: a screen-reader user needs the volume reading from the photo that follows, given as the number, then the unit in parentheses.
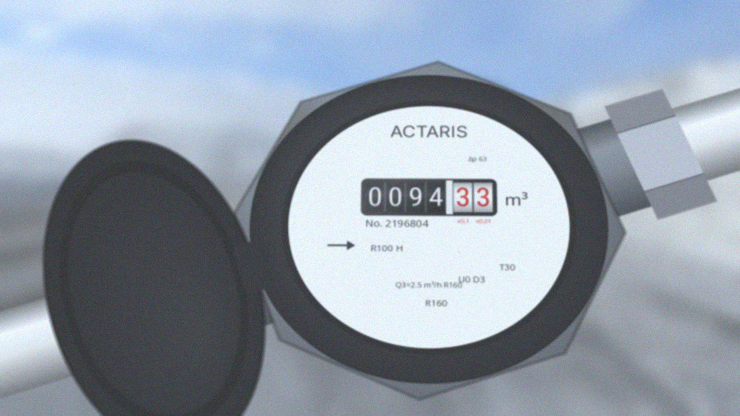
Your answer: 94.33 (m³)
